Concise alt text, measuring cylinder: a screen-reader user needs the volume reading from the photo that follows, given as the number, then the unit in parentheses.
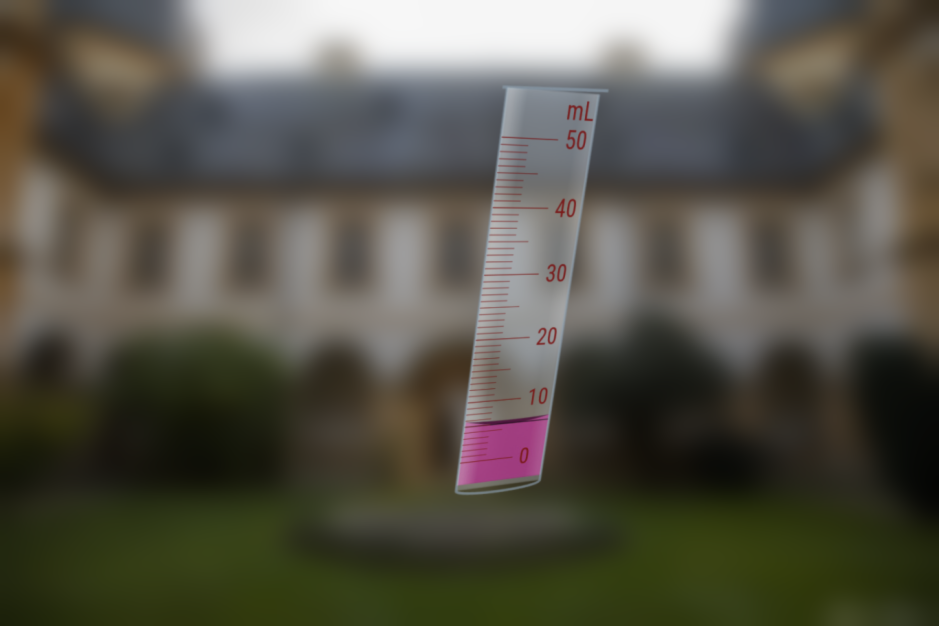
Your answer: 6 (mL)
